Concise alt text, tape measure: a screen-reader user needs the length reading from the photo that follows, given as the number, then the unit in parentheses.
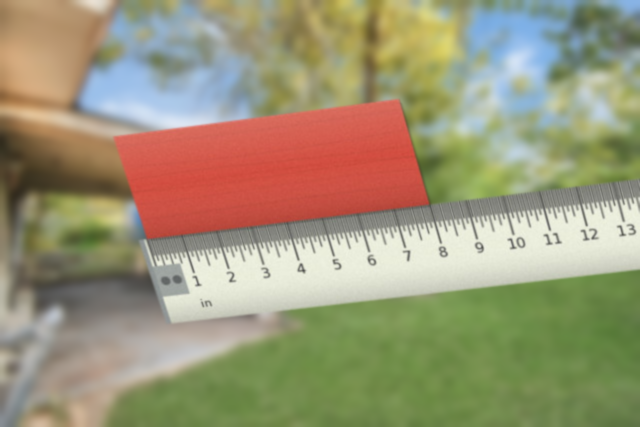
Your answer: 8 (in)
